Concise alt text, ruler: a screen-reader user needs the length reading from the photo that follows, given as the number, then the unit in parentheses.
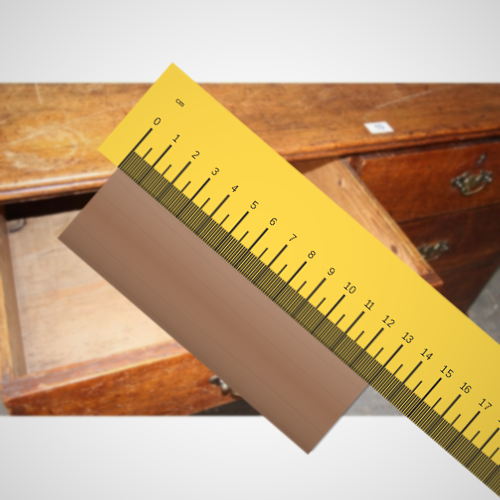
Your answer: 13 (cm)
